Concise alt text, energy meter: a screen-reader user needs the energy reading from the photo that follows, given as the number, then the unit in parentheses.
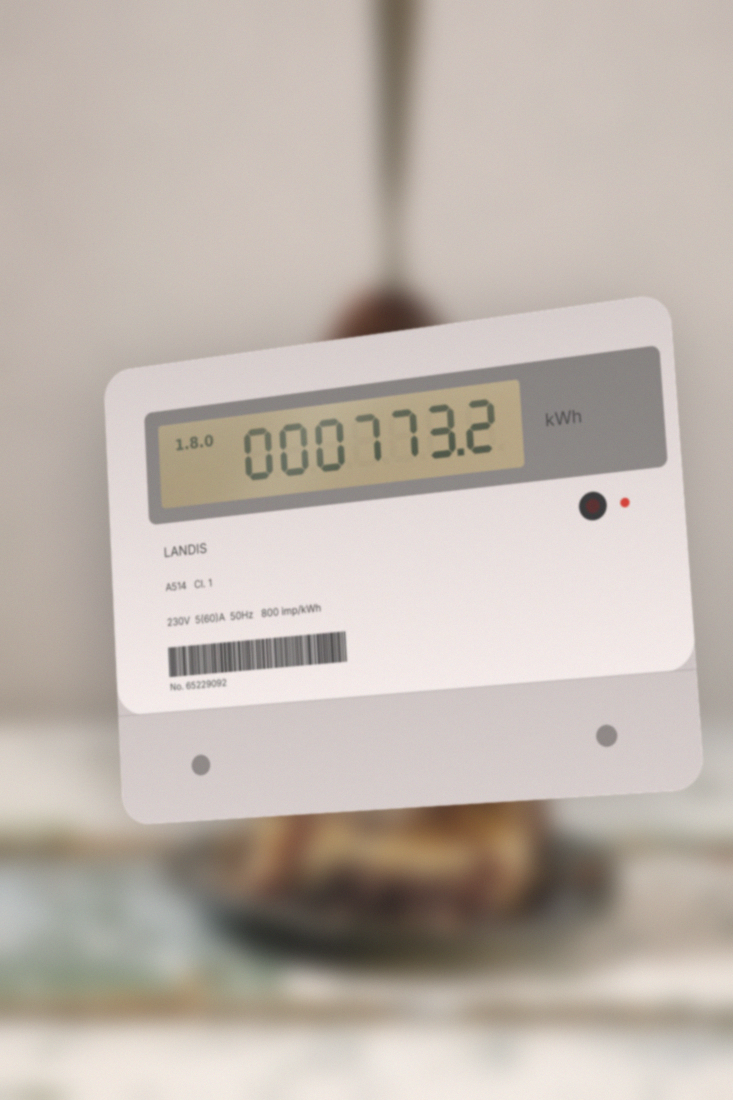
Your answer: 773.2 (kWh)
